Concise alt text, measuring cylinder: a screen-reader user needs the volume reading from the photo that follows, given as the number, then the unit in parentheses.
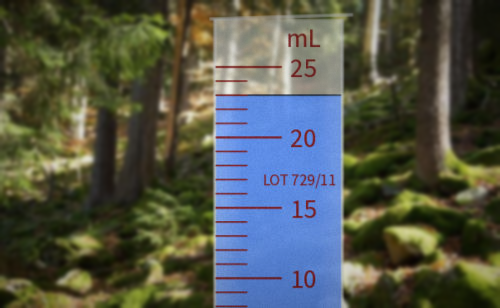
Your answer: 23 (mL)
